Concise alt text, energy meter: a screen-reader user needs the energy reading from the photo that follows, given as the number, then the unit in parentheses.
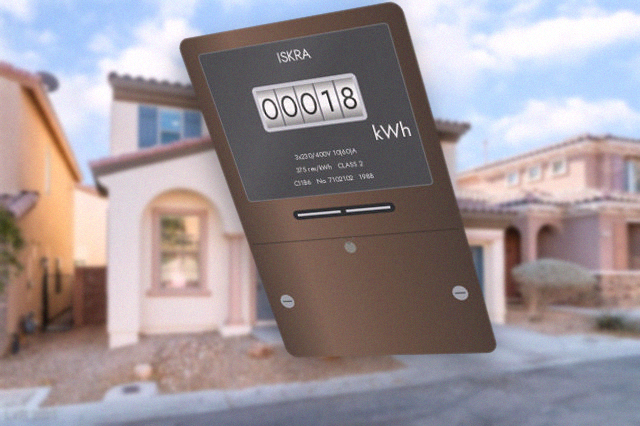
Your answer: 18 (kWh)
